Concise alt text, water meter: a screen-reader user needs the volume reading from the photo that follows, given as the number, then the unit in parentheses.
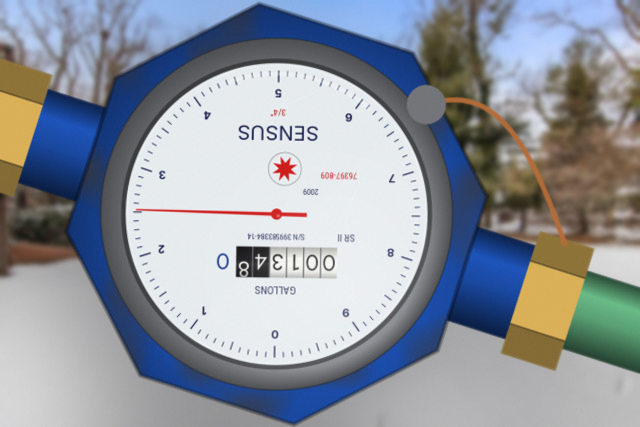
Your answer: 13482.5 (gal)
